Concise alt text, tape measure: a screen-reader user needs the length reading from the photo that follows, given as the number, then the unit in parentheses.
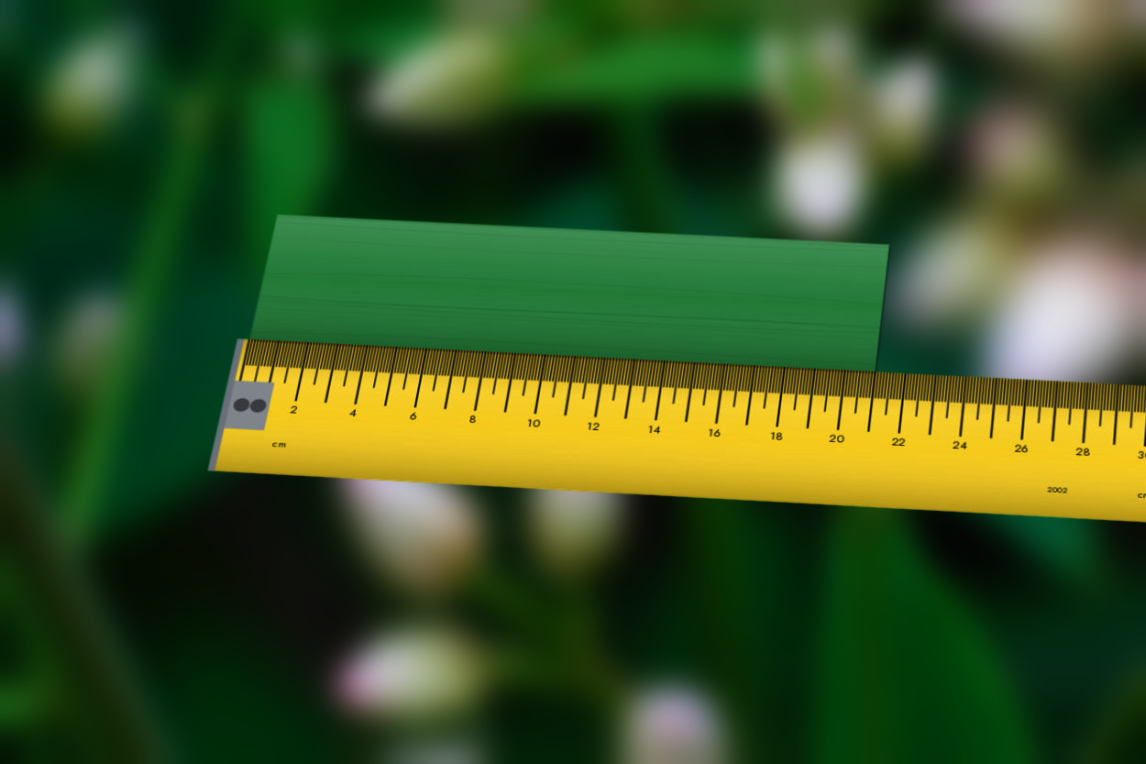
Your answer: 21 (cm)
